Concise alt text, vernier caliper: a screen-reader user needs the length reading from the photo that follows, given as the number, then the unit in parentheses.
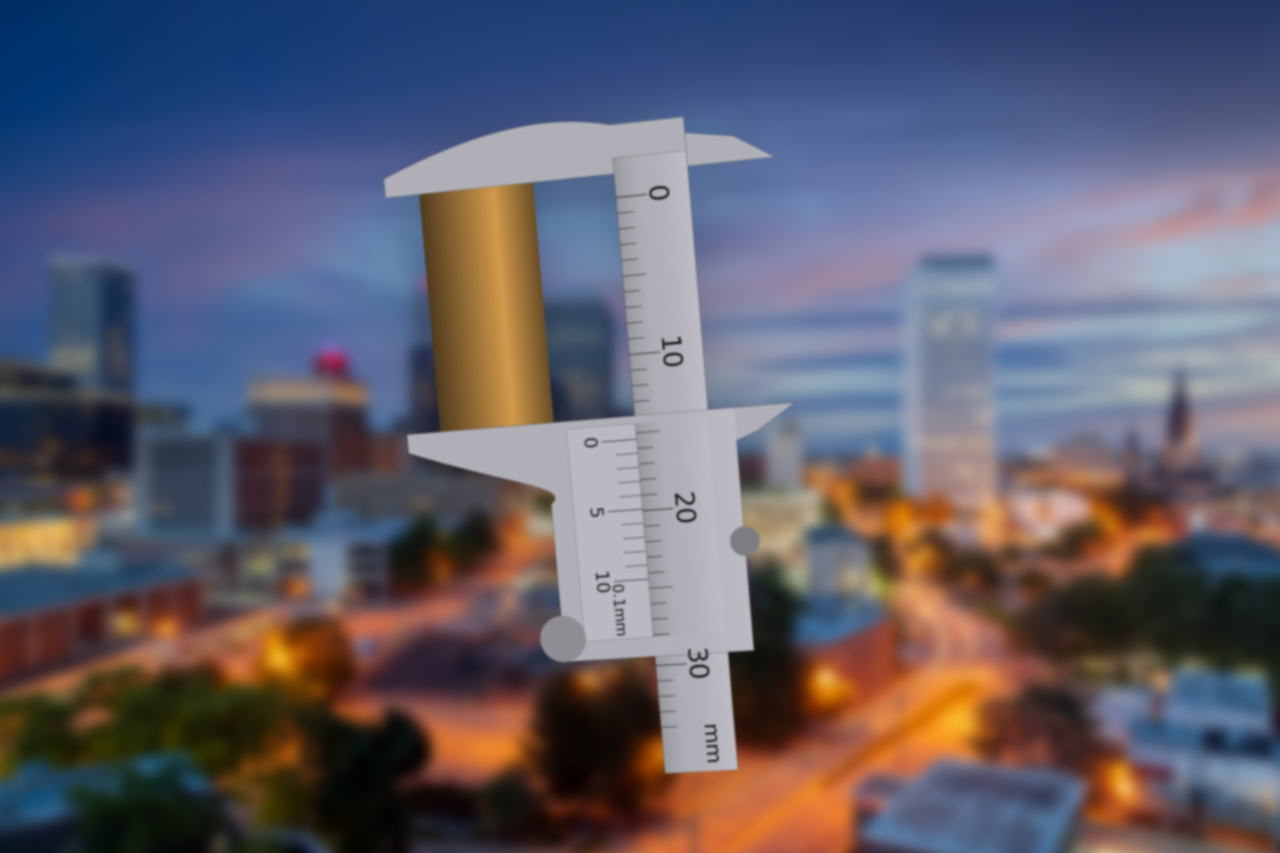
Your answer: 15.4 (mm)
